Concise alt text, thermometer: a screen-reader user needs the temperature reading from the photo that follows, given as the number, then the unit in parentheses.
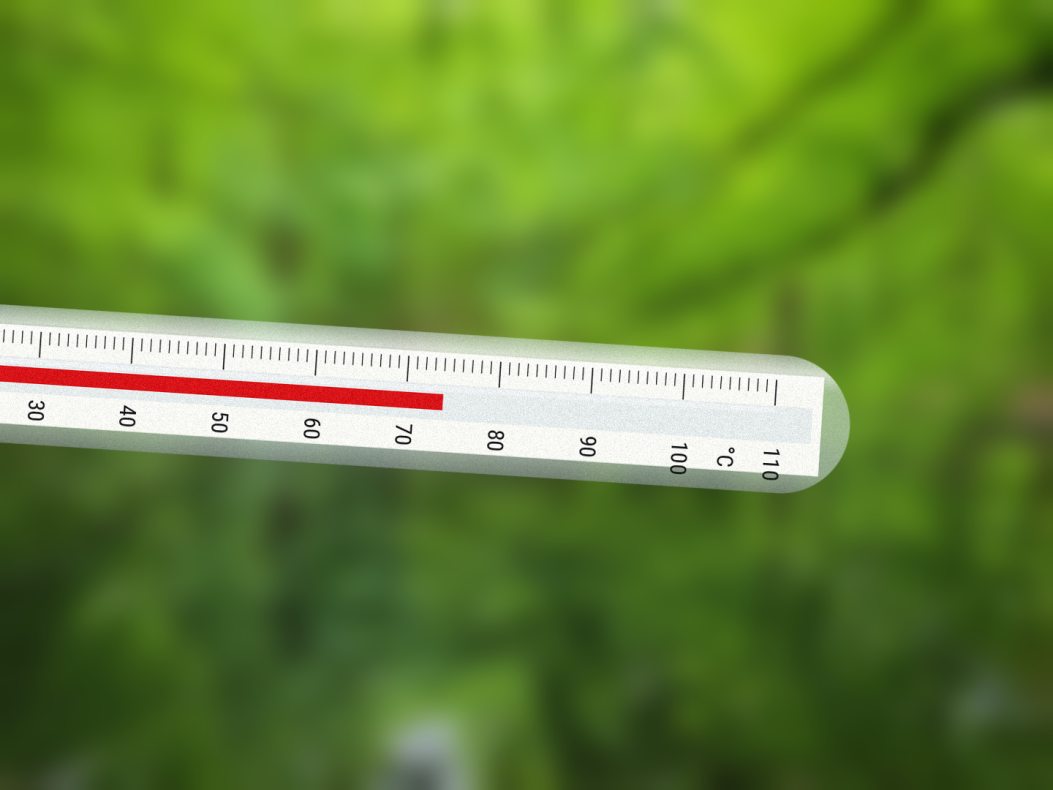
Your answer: 74 (°C)
